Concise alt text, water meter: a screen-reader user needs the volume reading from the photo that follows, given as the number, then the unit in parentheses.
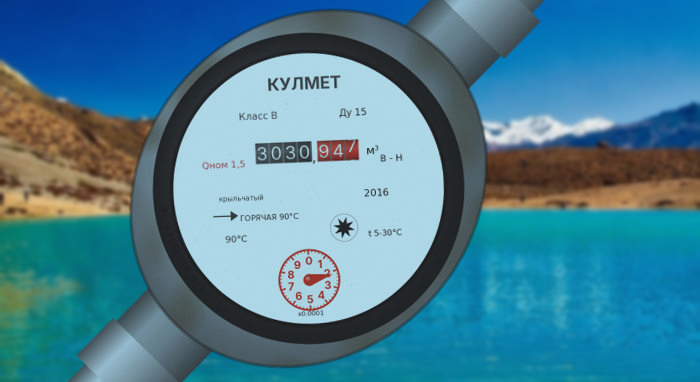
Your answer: 3030.9472 (m³)
